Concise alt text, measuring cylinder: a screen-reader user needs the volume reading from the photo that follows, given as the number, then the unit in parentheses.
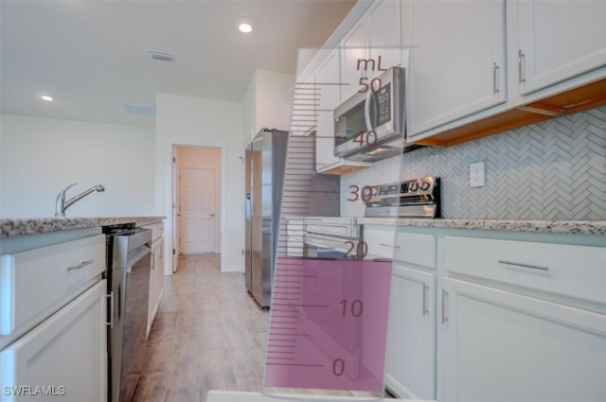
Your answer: 18 (mL)
